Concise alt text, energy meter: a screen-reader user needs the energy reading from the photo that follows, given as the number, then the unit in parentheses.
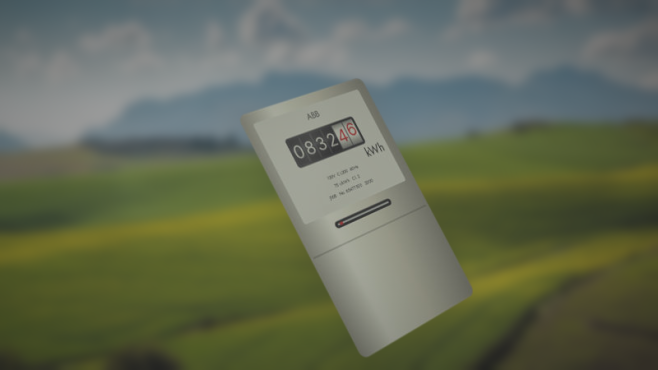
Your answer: 832.46 (kWh)
